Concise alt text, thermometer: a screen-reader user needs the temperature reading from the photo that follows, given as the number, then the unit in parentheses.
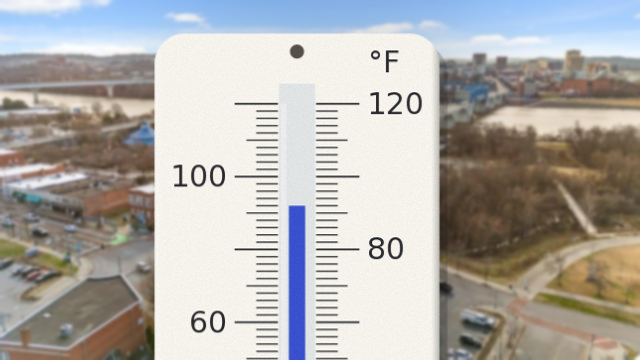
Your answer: 92 (°F)
